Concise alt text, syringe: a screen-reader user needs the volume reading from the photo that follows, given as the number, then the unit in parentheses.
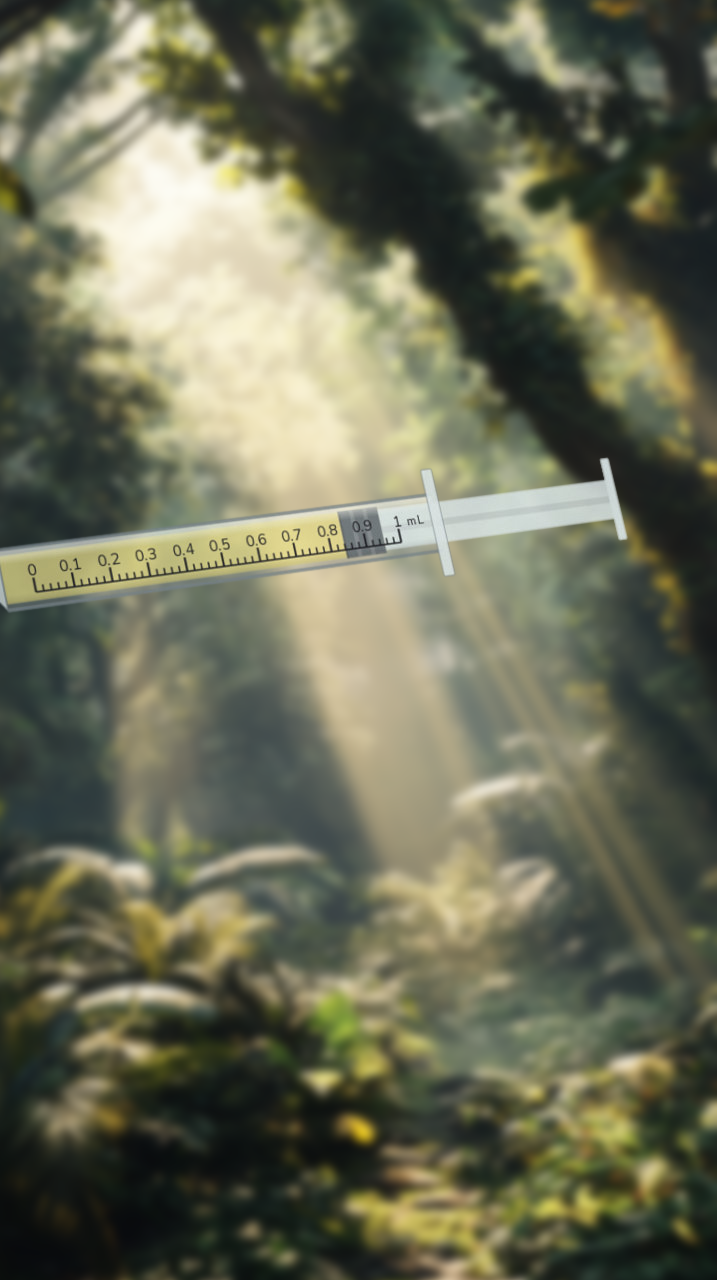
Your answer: 0.84 (mL)
